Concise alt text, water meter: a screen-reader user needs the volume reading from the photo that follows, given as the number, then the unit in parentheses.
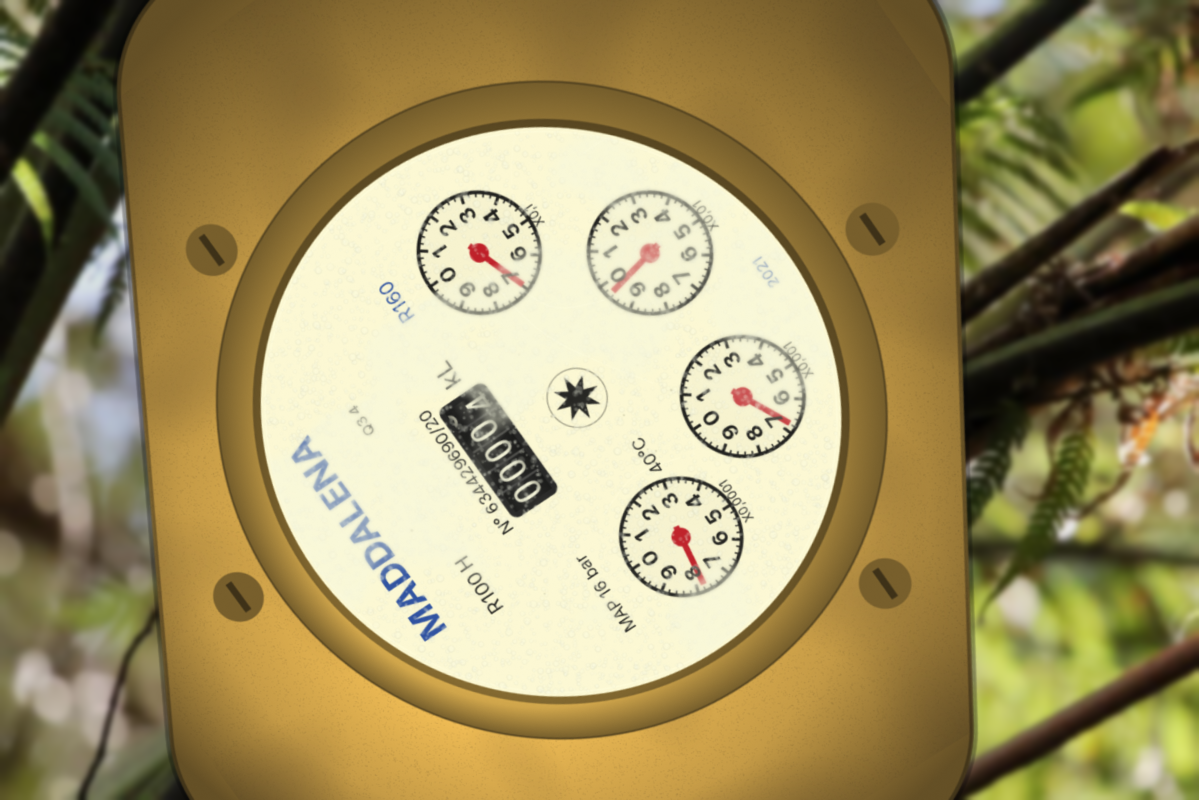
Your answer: 3.6967 (kL)
